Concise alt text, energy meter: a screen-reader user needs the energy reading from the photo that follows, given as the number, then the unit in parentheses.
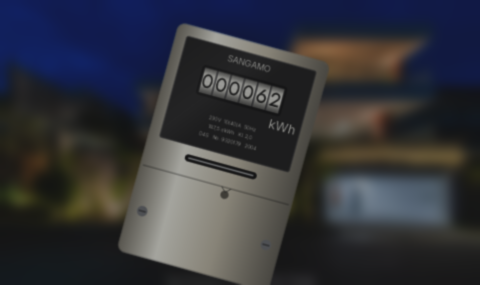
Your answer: 62 (kWh)
